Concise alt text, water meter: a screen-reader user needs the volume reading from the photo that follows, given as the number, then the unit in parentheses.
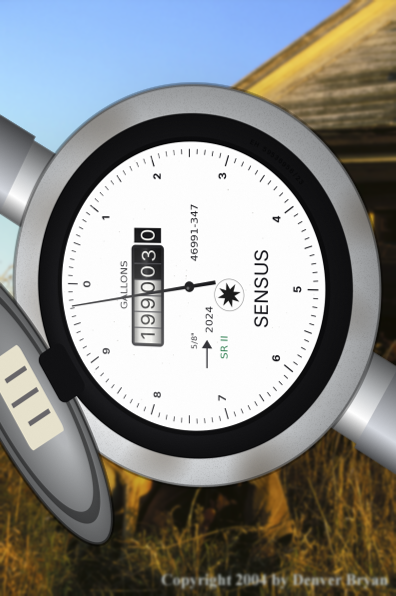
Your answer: 1990029.7 (gal)
